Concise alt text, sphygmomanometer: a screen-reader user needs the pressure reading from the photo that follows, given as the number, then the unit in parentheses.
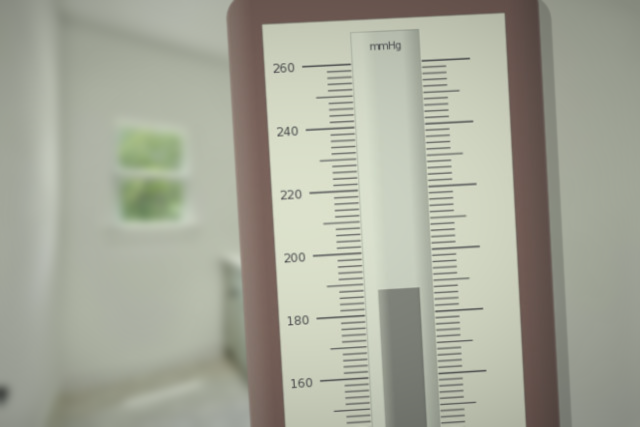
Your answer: 188 (mmHg)
